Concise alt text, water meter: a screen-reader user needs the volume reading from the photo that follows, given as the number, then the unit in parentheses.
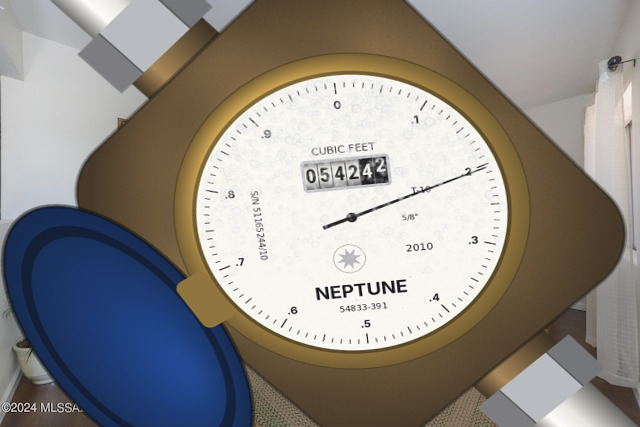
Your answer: 54242.20 (ft³)
